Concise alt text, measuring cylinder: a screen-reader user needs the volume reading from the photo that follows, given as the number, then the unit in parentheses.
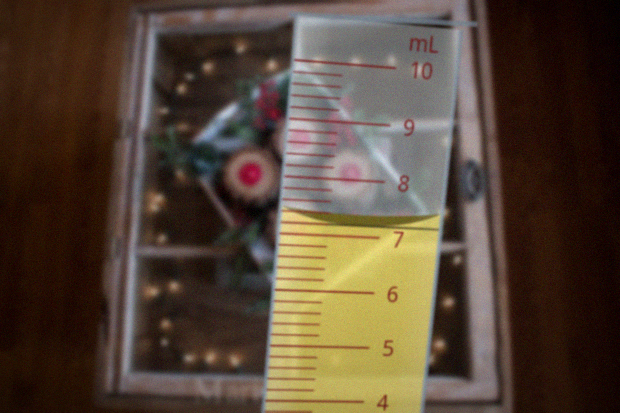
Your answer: 7.2 (mL)
